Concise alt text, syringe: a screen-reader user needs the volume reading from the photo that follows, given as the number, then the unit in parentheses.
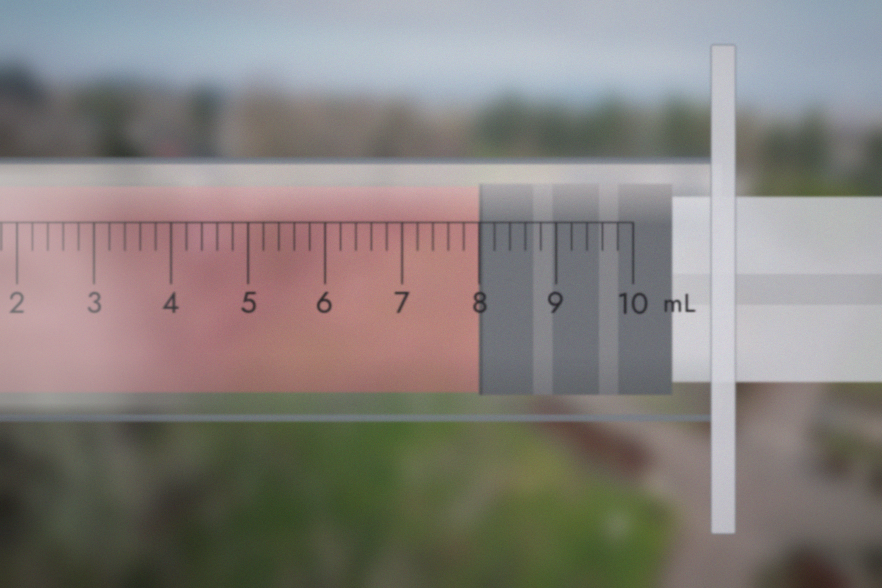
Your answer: 8 (mL)
